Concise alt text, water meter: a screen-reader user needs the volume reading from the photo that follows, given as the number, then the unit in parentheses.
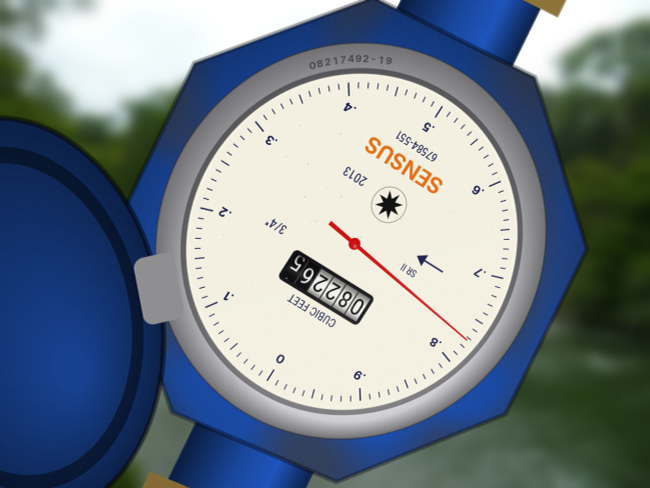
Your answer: 82264.77 (ft³)
